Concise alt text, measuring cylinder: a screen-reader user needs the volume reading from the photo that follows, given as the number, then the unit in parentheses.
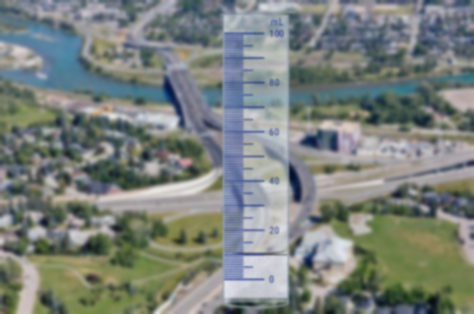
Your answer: 10 (mL)
